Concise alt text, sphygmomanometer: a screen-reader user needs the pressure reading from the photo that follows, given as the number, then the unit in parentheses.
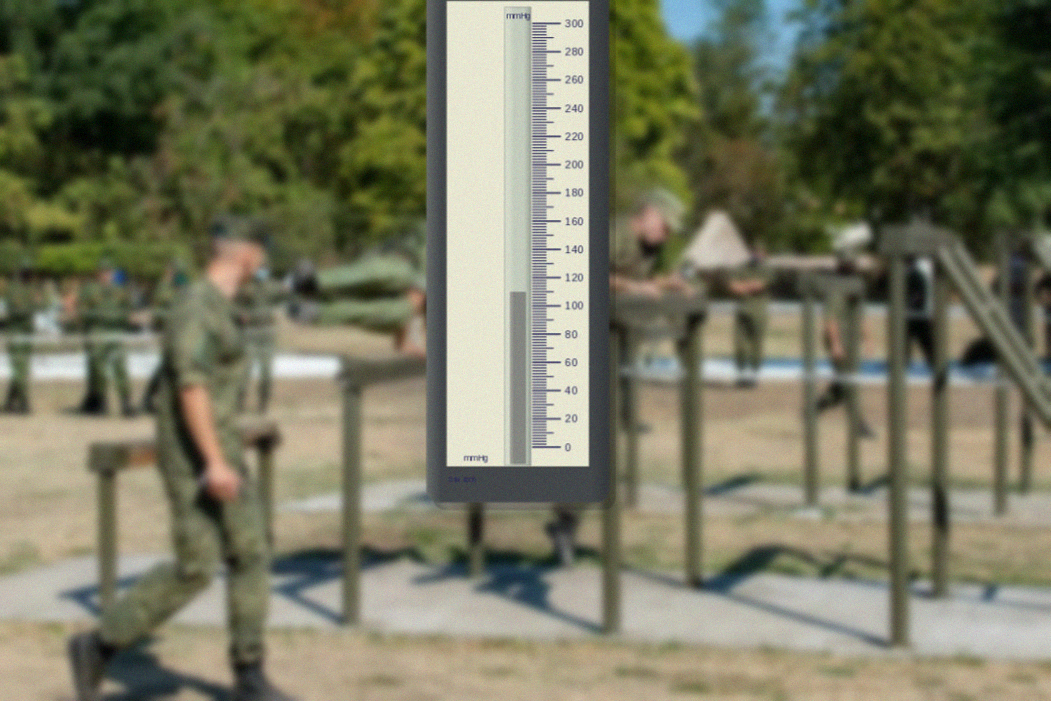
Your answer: 110 (mmHg)
